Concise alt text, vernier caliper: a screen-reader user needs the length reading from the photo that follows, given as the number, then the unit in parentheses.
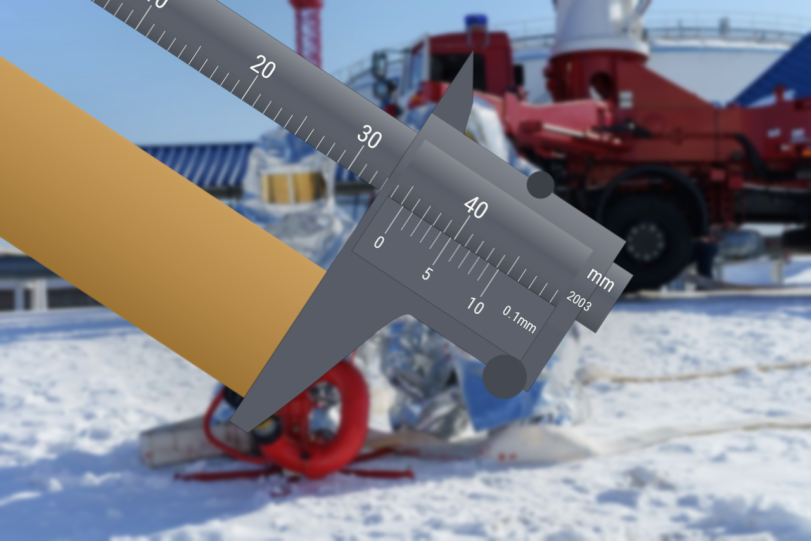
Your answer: 35.2 (mm)
